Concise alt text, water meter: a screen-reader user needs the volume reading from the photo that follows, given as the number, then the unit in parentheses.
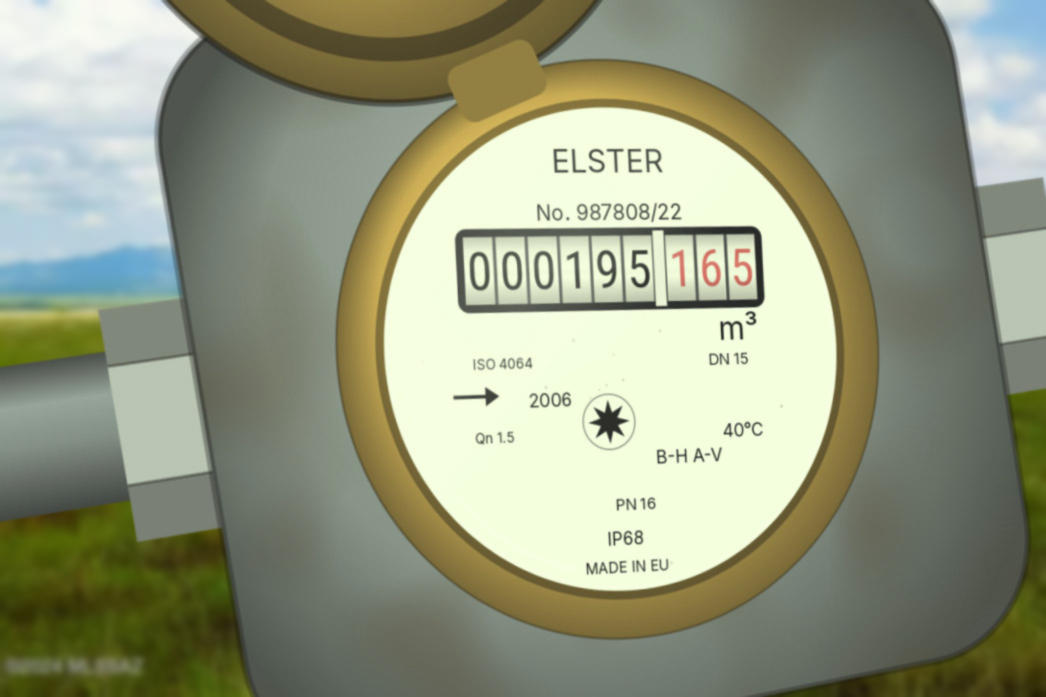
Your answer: 195.165 (m³)
